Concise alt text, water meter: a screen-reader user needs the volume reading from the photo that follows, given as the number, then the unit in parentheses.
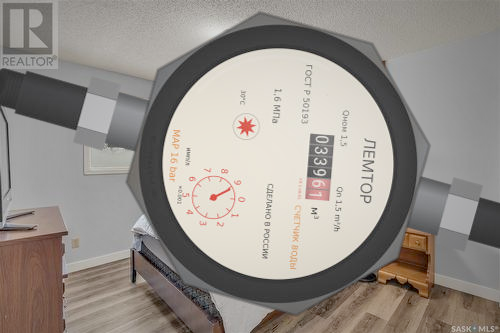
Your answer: 339.609 (m³)
